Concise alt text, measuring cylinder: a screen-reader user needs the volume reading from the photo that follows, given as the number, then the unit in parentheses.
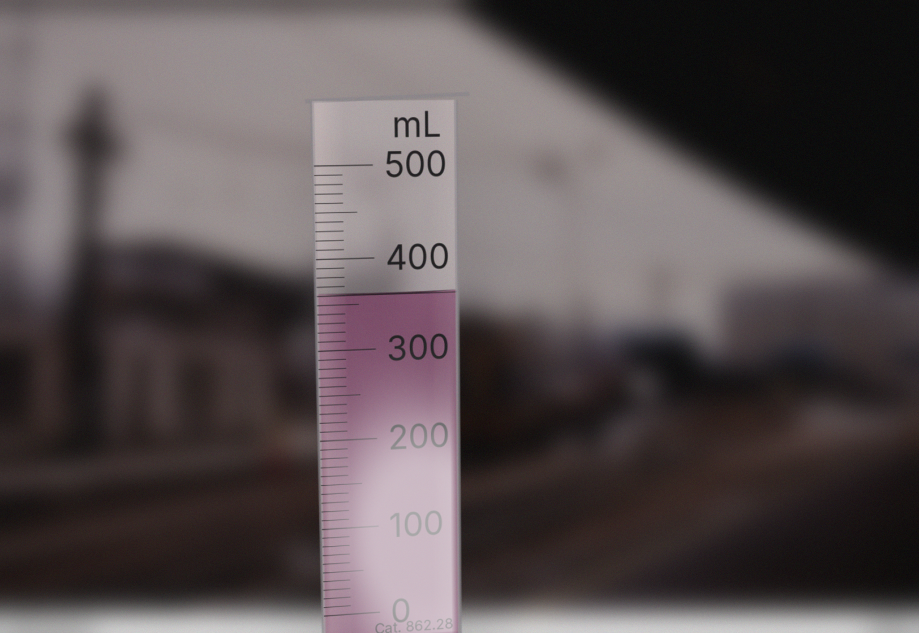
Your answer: 360 (mL)
